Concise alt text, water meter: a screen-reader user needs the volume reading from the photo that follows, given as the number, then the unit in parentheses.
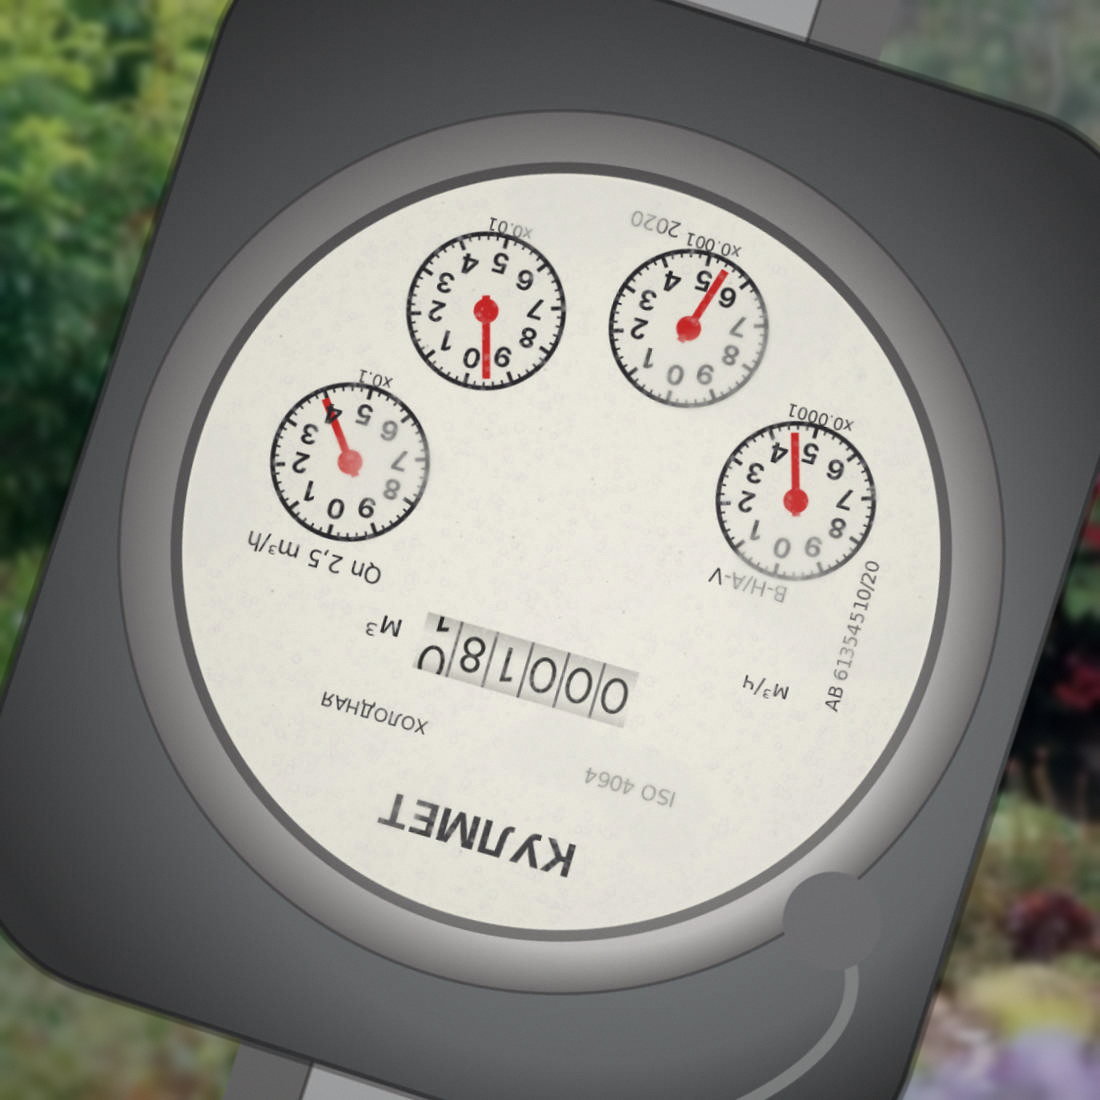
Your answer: 180.3954 (m³)
